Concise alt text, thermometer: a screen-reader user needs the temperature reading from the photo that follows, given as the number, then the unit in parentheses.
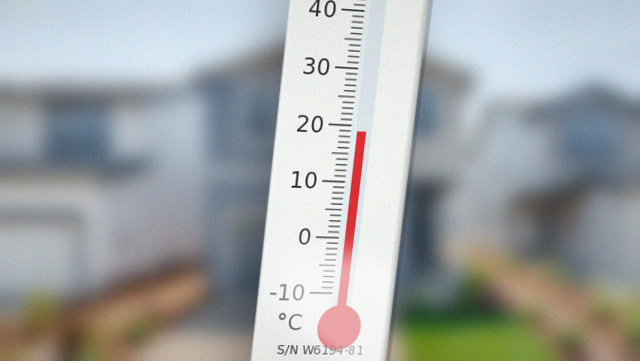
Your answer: 19 (°C)
